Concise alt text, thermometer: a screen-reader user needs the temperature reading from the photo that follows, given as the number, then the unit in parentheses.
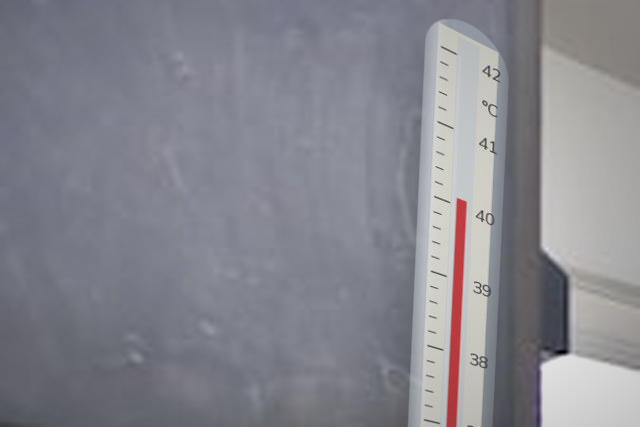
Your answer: 40.1 (°C)
